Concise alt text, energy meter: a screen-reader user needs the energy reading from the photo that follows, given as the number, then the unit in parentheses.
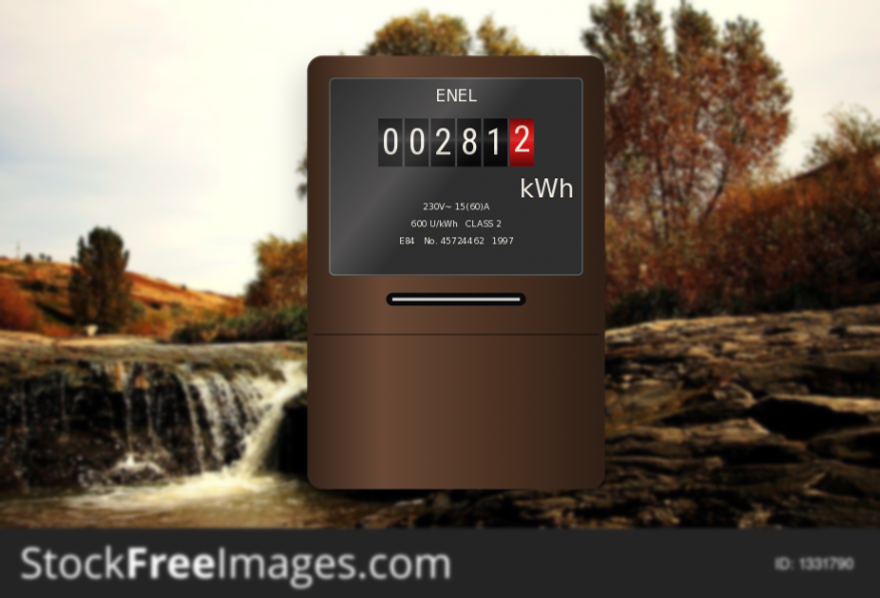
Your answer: 281.2 (kWh)
